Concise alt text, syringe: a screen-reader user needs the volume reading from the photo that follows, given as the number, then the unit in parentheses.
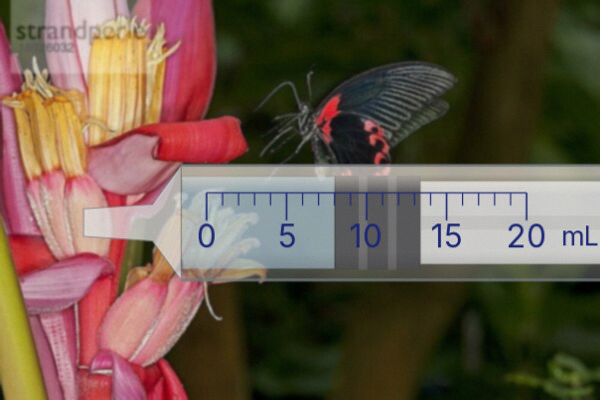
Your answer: 8 (mL)
